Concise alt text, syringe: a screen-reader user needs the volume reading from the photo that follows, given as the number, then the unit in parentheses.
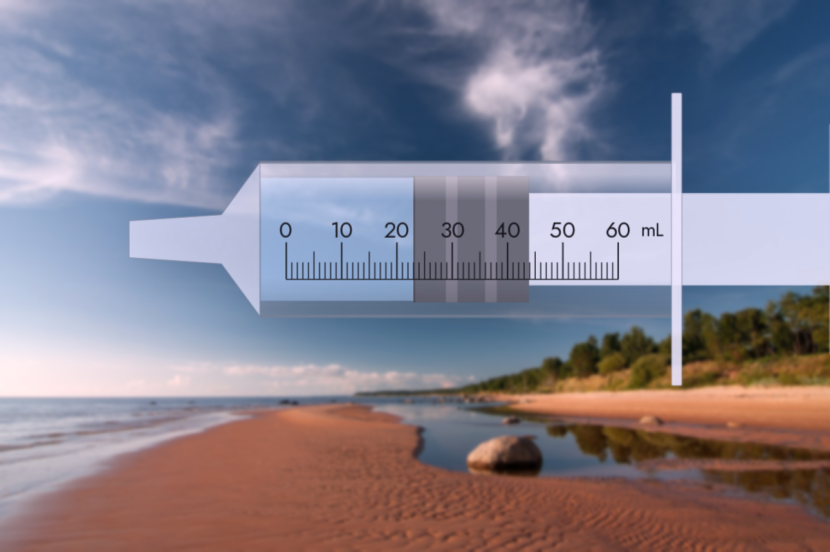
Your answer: 23 (mL)
